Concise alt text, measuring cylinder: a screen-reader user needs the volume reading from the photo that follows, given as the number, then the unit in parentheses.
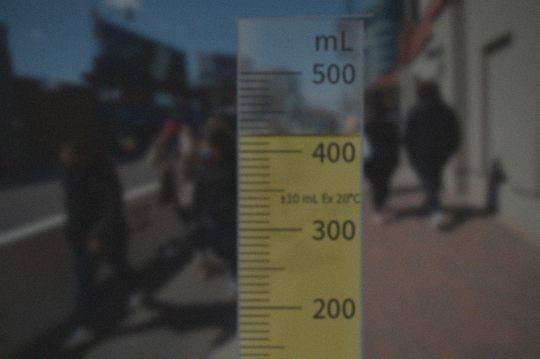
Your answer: 420 (mL)
